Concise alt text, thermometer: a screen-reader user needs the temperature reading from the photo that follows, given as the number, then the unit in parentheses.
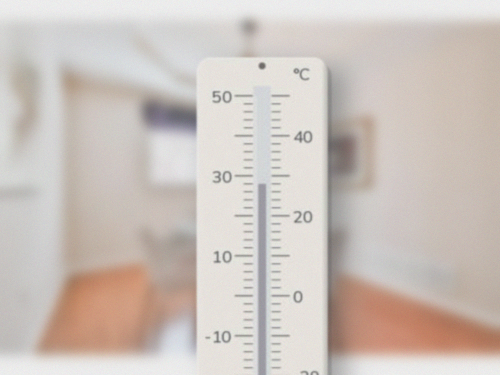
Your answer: 28 (°C)
